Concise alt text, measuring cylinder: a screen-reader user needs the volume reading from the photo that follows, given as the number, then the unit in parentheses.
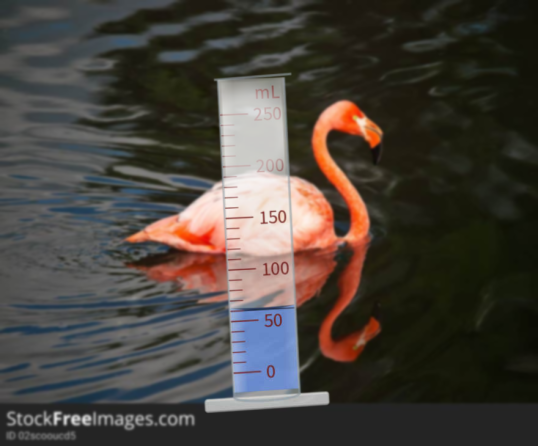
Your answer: 60 (mL)
